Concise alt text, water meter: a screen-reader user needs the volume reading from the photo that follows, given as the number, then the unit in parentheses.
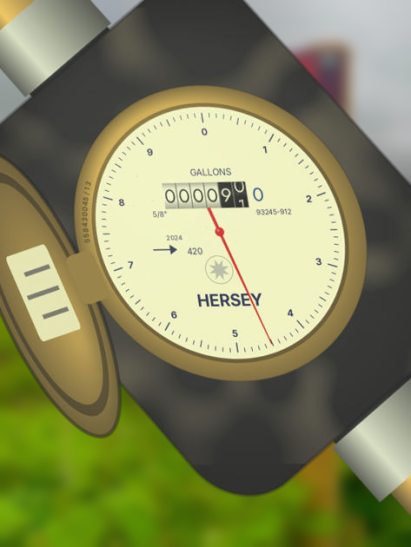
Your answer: 904.5 (gal)
